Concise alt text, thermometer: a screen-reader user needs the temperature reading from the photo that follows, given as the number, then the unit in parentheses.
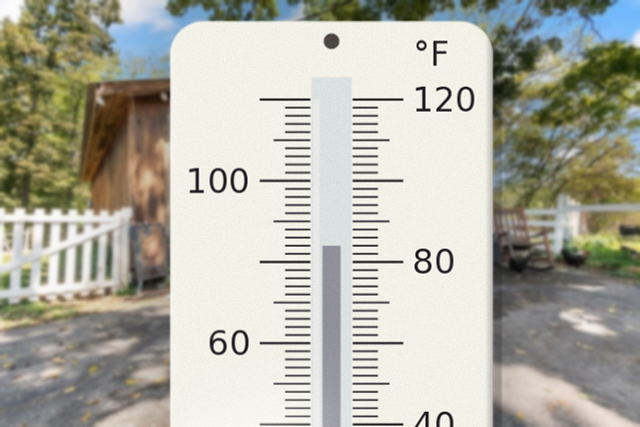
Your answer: 84 (°F)
